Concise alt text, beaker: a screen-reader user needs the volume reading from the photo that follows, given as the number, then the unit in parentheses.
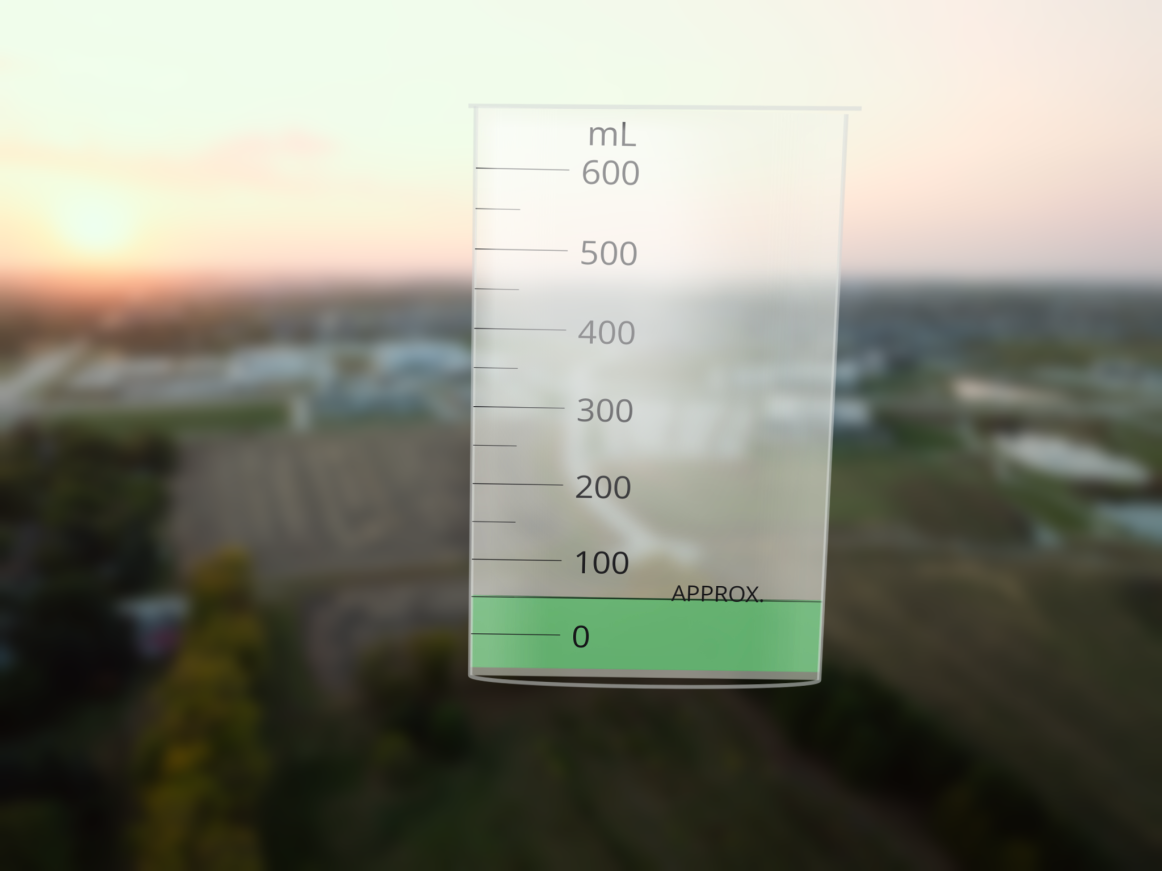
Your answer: 50 (mL)
